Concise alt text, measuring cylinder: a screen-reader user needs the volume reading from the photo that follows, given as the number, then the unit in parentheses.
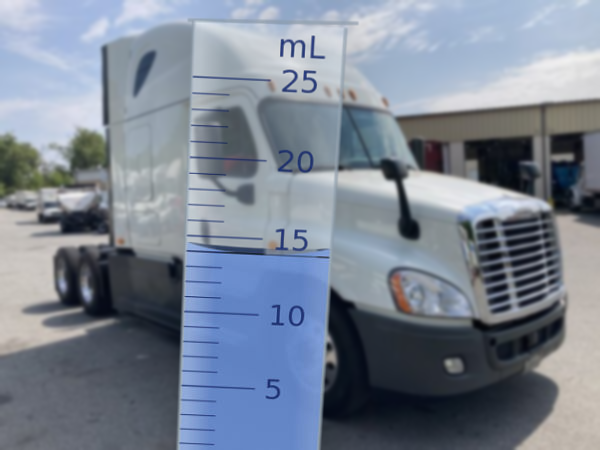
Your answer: 14 (mL)
